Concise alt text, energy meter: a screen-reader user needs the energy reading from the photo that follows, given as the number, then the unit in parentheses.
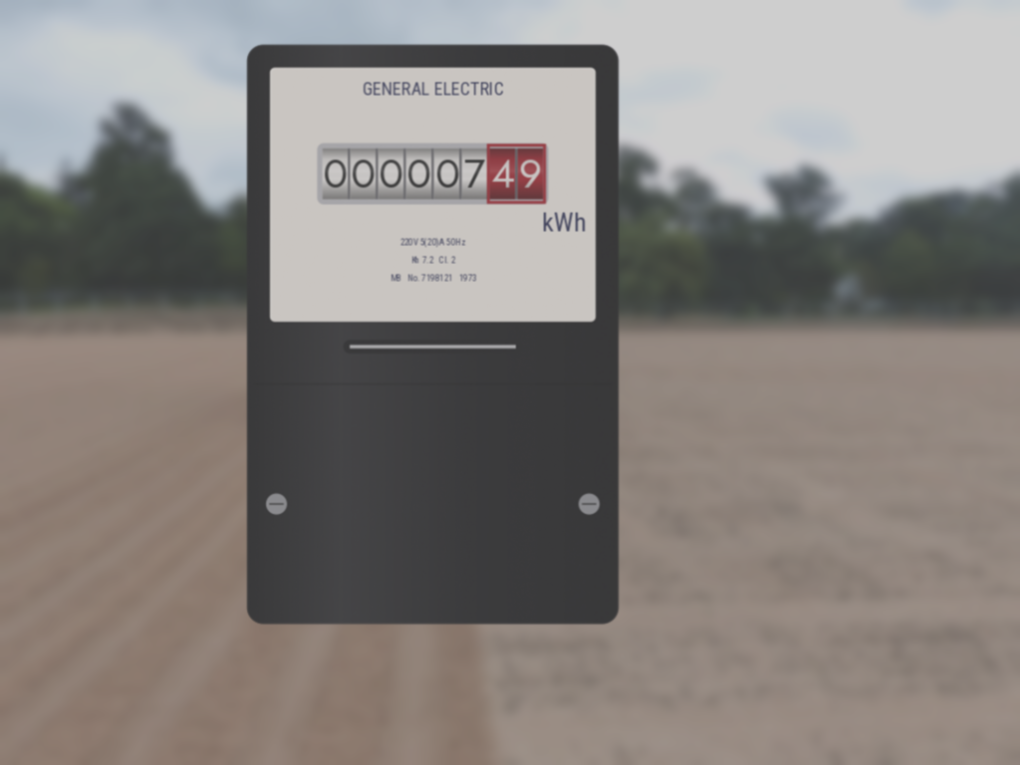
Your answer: 7.49 (kWh)
